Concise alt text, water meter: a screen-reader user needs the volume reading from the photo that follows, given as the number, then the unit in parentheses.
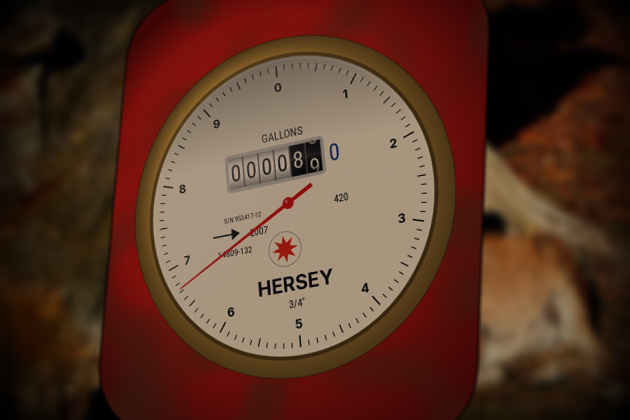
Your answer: 886.7 (gal)
